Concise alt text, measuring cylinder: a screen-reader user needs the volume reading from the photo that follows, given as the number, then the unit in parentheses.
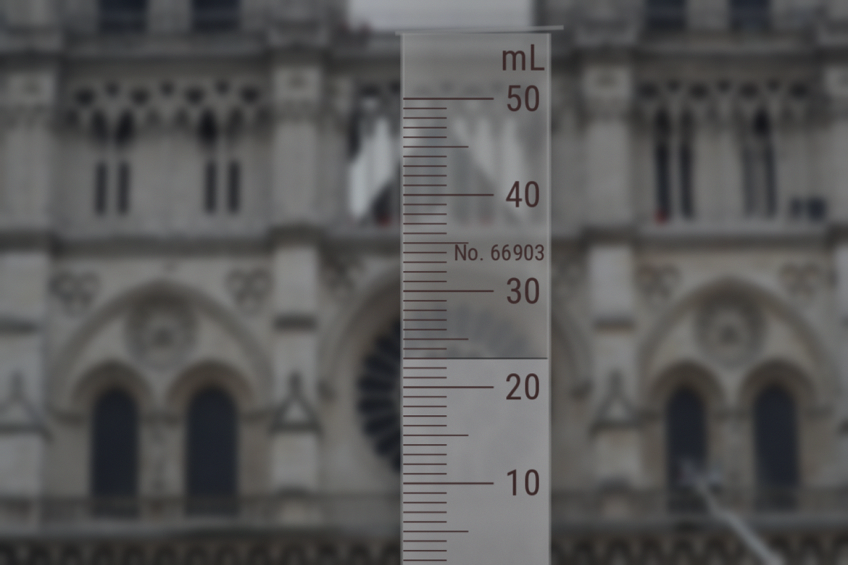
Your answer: 23 (mL)
